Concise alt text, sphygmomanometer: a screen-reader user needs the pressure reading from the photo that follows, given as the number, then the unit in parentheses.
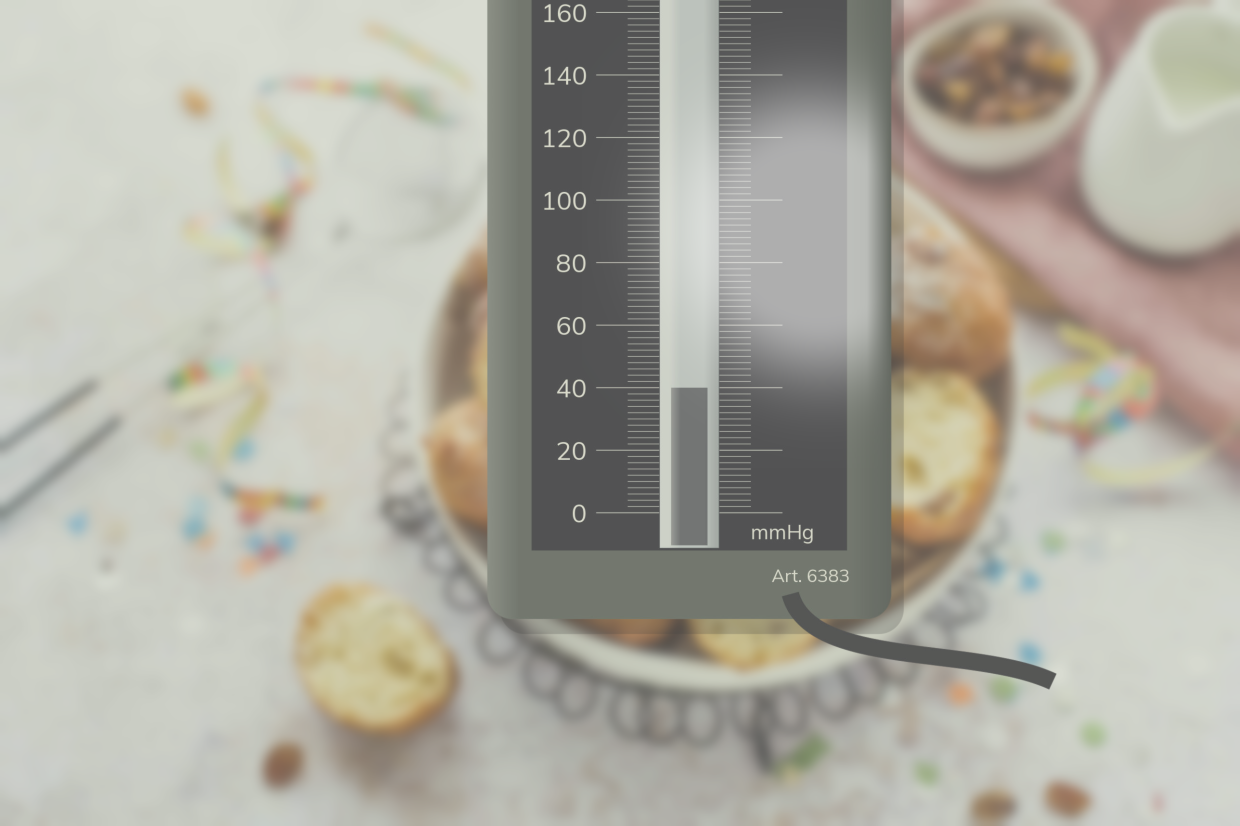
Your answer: 40 (mmHg)
